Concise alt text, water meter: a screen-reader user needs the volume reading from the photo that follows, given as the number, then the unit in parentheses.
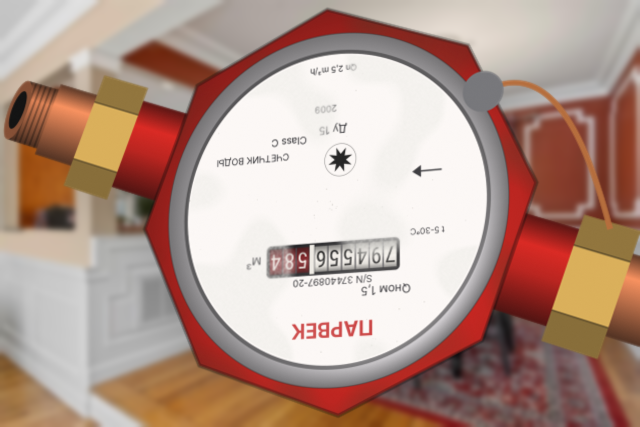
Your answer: 794556.584 (m³)
